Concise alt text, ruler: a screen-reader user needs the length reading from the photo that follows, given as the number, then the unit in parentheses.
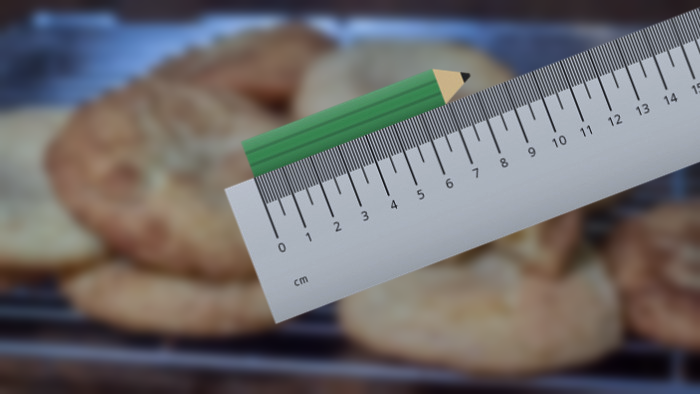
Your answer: 8 (cm)
